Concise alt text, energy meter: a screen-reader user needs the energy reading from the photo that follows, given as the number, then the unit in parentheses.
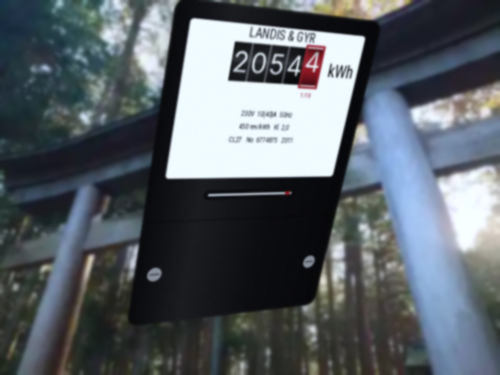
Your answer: 2054.4 (kWh)
